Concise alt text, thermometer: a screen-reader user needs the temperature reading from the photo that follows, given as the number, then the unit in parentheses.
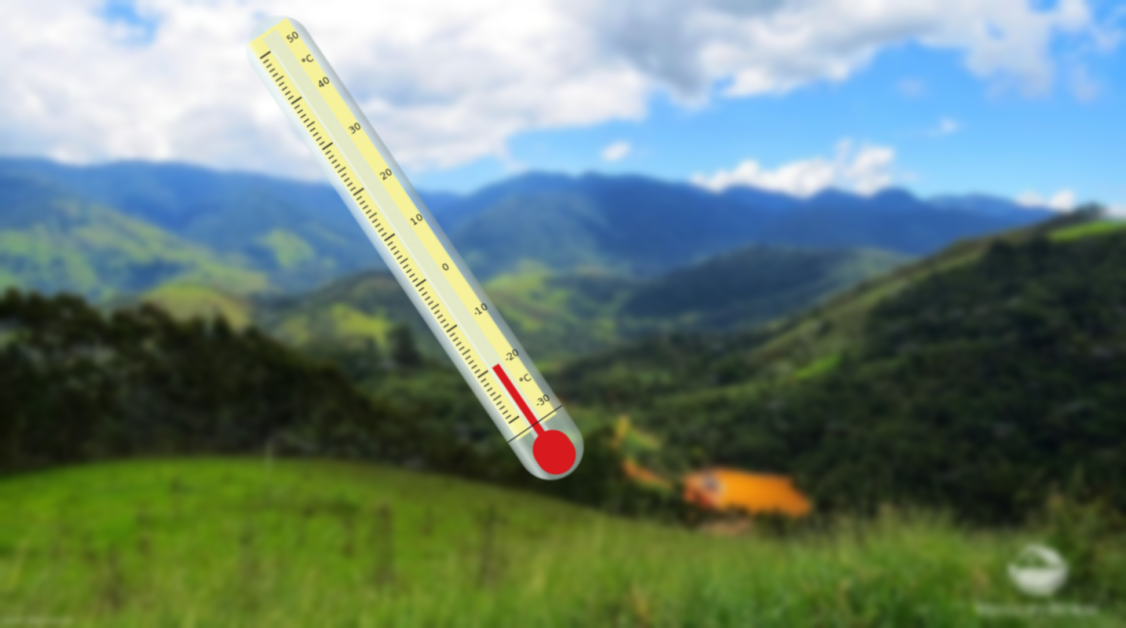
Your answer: -20 (°C)
